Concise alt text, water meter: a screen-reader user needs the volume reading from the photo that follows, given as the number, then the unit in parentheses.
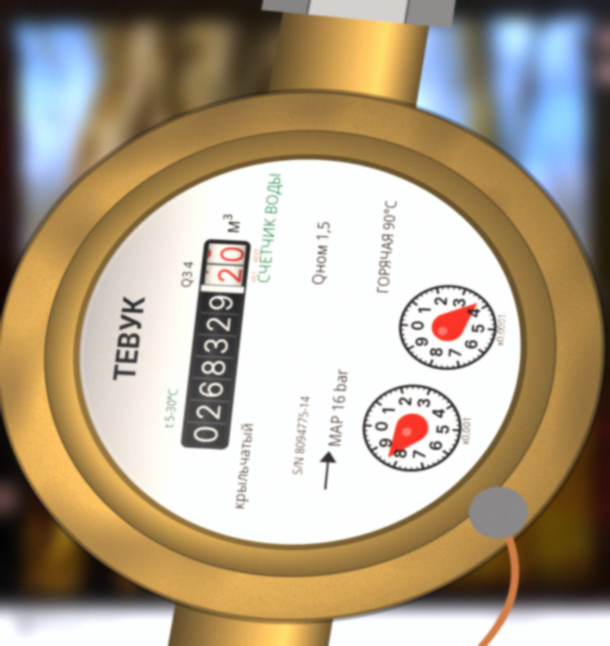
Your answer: 268329.1983 (m³)
